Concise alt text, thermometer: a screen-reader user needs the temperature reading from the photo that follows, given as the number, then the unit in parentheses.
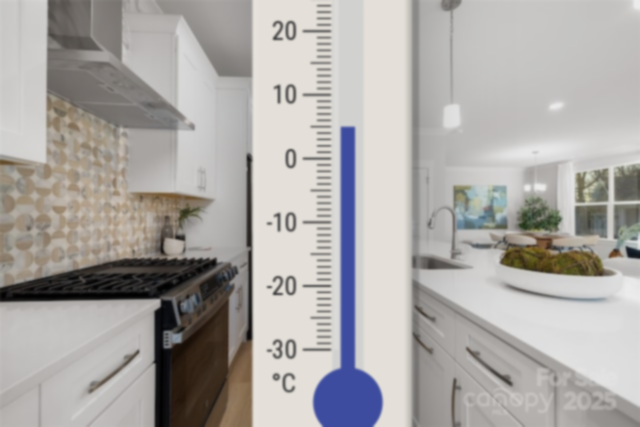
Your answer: 5 (°C)
